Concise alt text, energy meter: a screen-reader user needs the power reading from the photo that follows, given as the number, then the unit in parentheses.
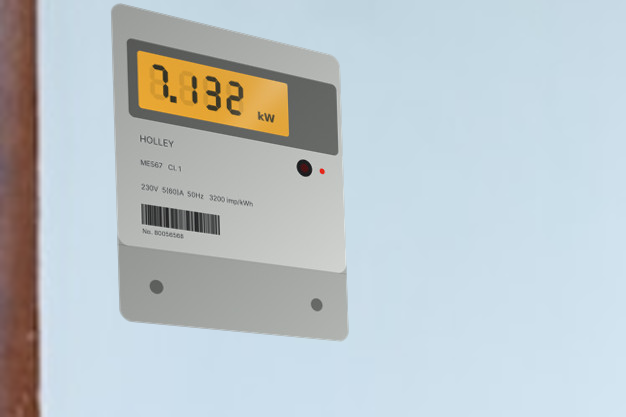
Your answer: 7.132 (kW)
